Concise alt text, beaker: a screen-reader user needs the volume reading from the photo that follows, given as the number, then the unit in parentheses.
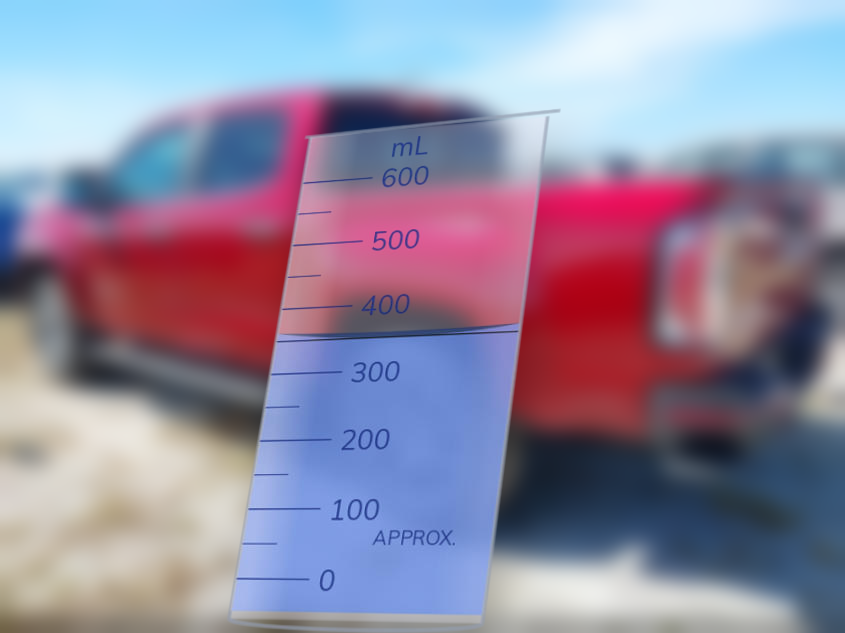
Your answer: 350 (mL)
